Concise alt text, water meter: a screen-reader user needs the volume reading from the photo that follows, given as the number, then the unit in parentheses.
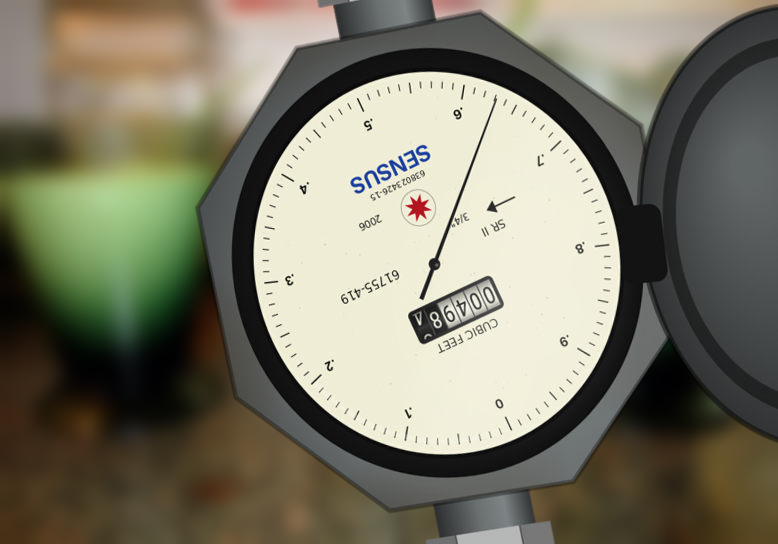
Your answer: 4983.63 (ft³)
